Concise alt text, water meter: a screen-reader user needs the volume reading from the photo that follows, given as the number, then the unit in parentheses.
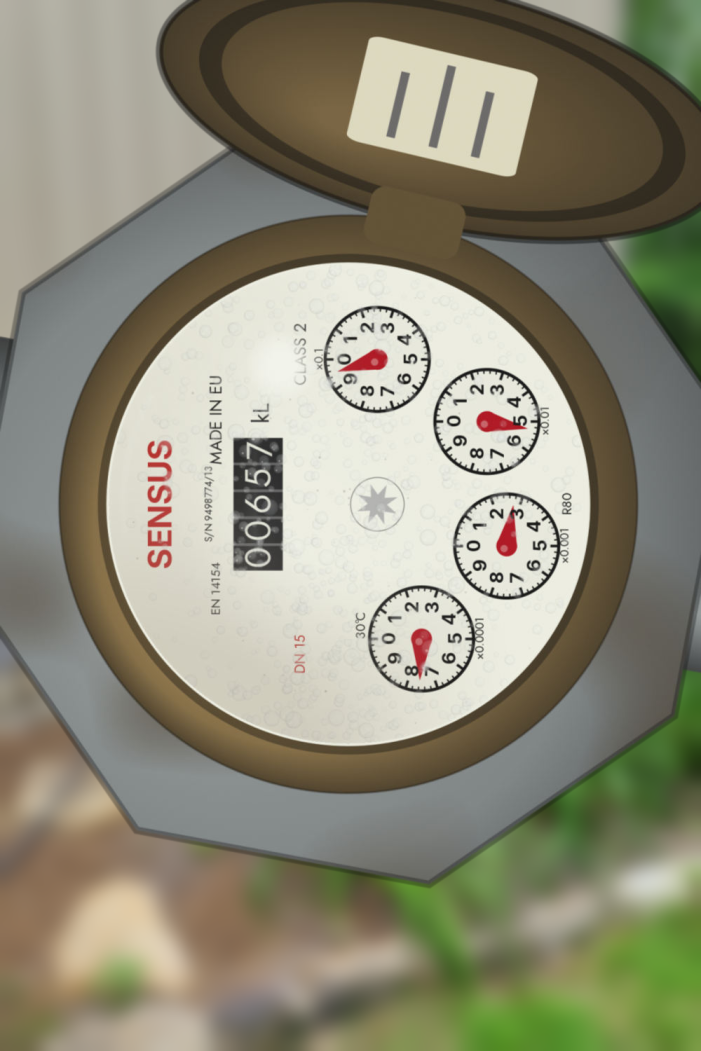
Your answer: 656.9527 (kL)
